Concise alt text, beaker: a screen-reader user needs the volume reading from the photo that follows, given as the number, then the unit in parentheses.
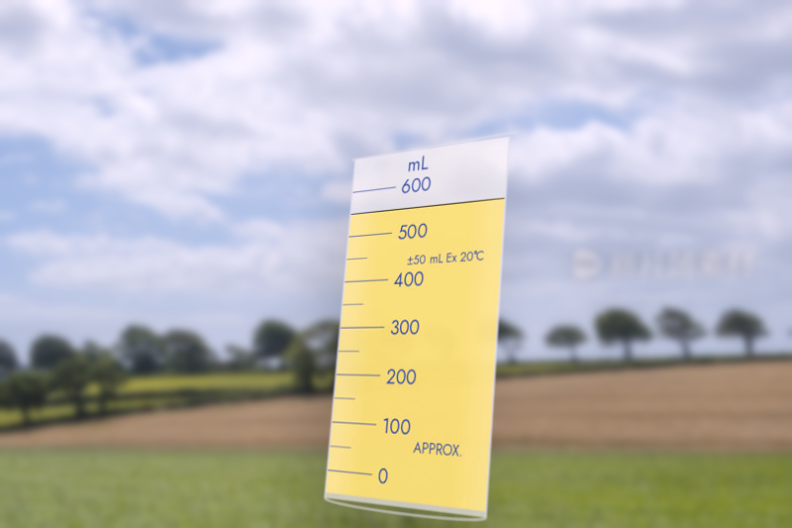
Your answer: 550 (mL)
